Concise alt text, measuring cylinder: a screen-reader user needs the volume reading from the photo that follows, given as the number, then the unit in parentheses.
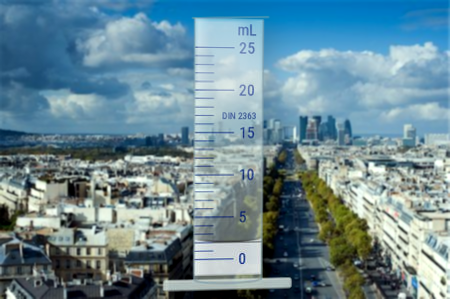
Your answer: 2 (mL)
